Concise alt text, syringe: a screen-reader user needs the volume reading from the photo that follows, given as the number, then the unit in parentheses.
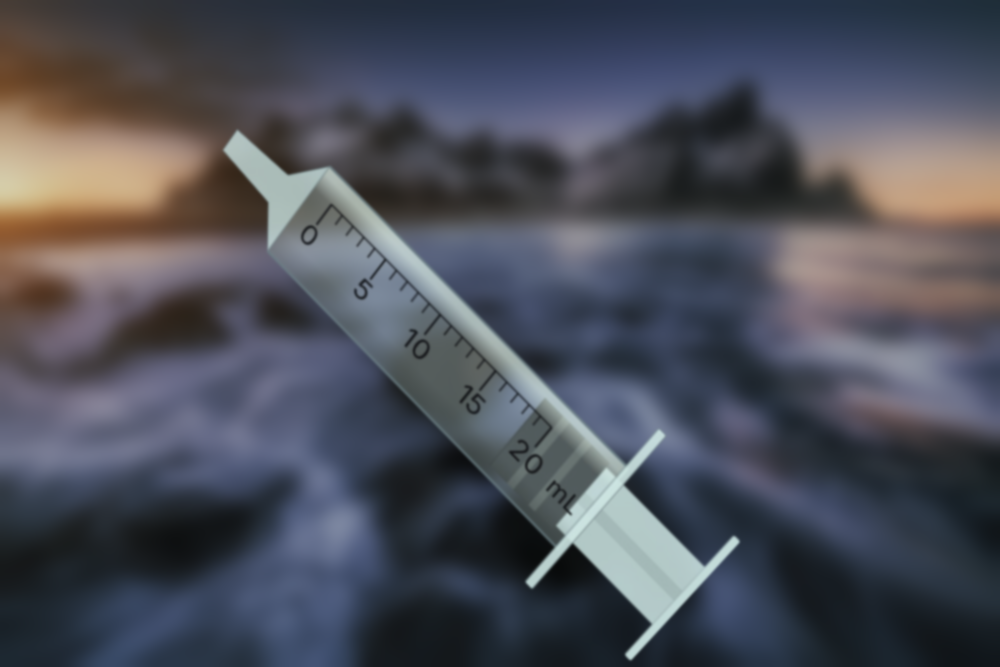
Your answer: 18.5 (mL)
